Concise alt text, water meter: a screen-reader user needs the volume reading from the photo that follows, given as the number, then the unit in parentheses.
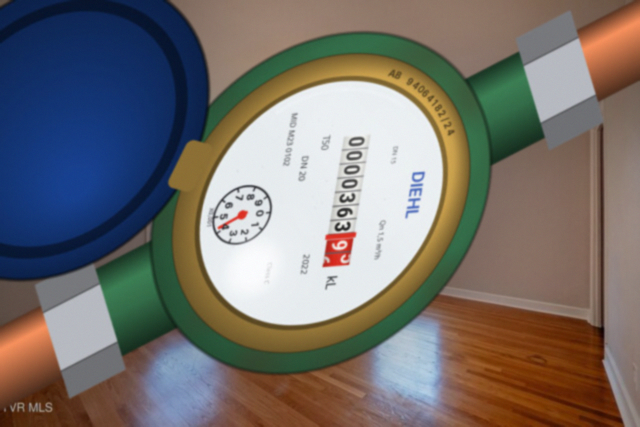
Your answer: 363.954 (kL)
